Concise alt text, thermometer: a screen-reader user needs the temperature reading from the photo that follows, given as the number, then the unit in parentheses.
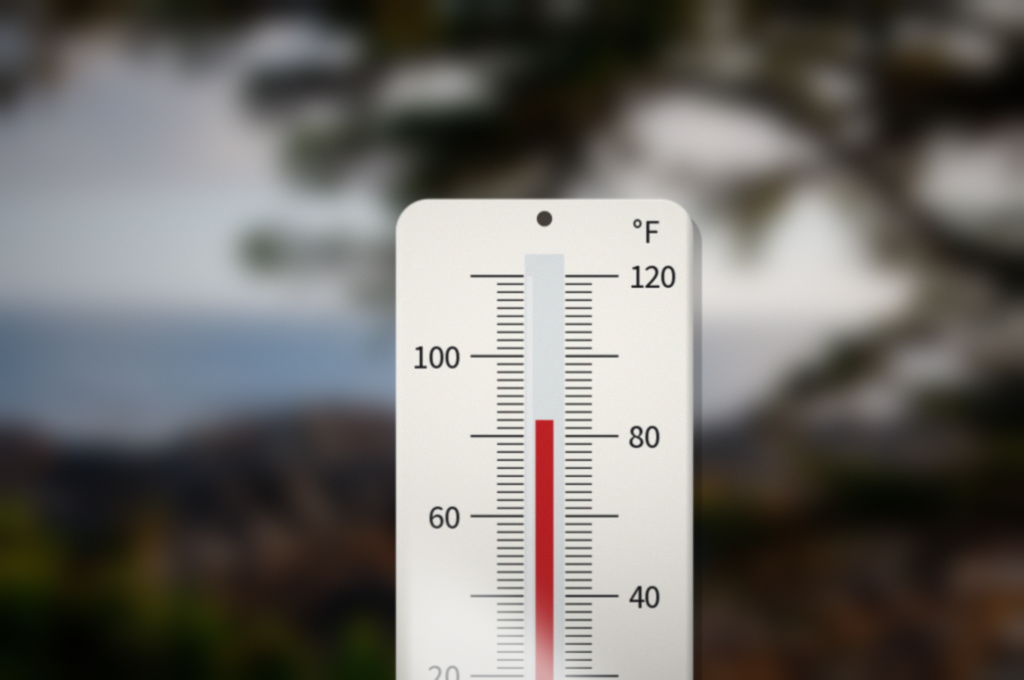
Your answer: 84 (°F)
